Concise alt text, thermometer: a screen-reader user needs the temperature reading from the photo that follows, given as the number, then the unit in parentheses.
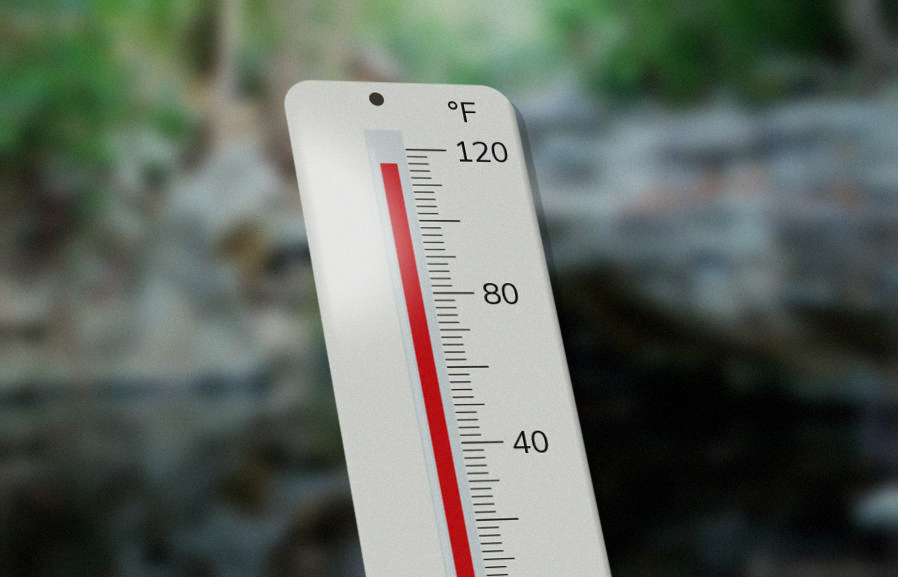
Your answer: 116 (°F)
